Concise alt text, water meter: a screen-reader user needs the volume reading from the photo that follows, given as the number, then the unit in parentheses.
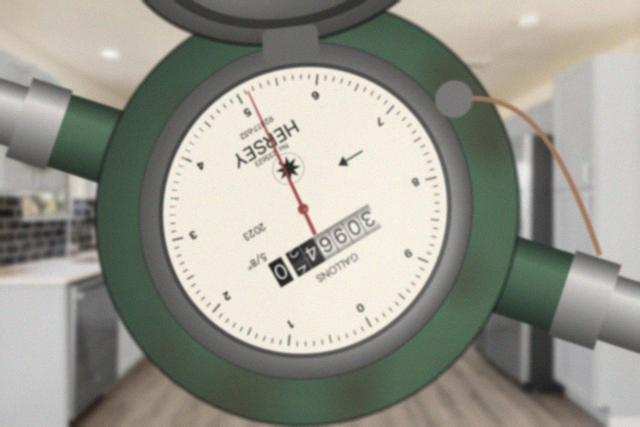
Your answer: 3096425.1 (gal)
